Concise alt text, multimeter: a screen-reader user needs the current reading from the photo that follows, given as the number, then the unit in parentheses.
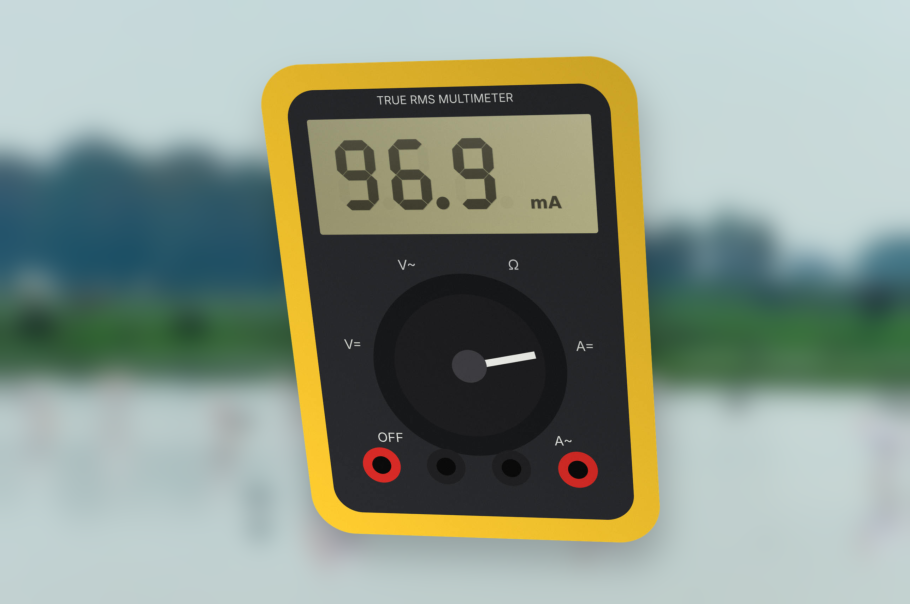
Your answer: 96.9 (mA)
